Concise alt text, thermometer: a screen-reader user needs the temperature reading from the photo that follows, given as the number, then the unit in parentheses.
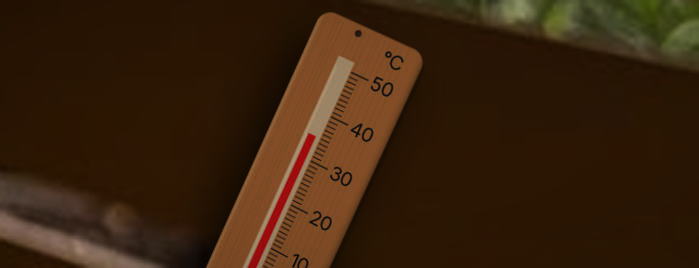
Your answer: 35 (°C)
